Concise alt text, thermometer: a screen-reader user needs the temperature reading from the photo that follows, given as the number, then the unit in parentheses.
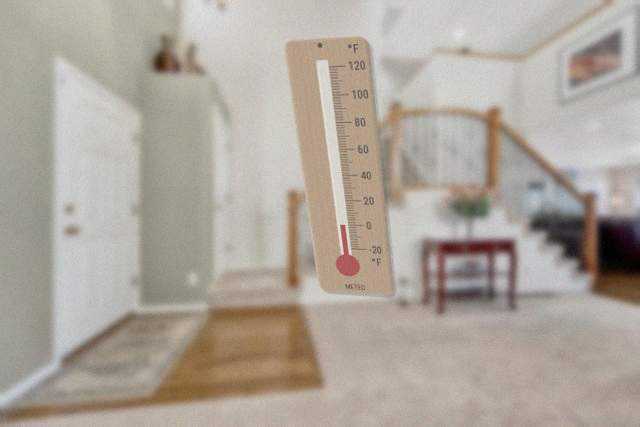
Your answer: 0 (°F)
